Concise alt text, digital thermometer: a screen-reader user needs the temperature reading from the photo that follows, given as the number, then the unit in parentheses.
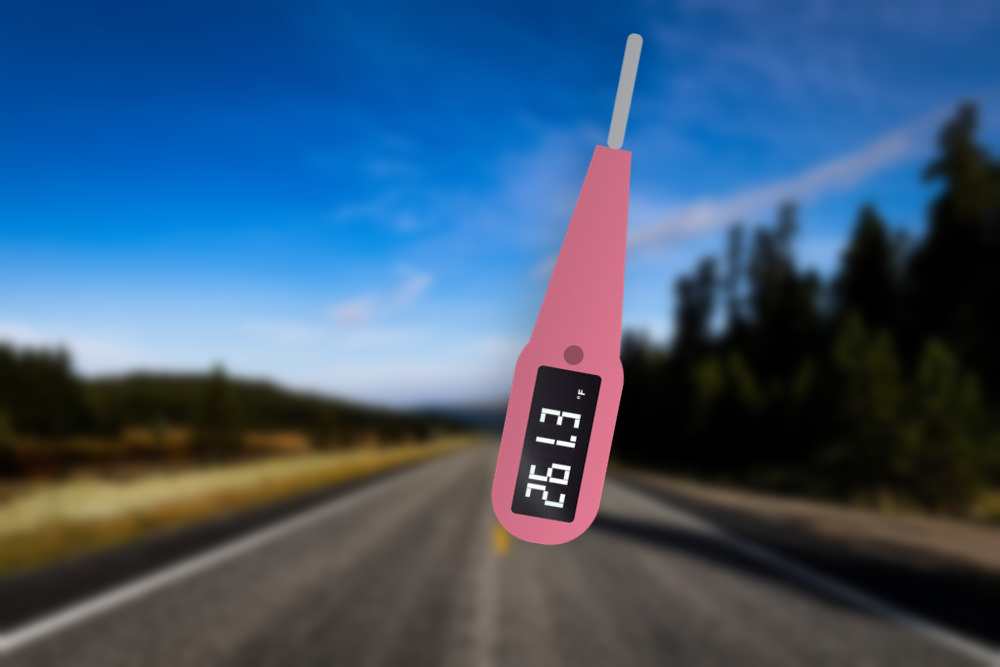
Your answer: 261.3 (°F)
